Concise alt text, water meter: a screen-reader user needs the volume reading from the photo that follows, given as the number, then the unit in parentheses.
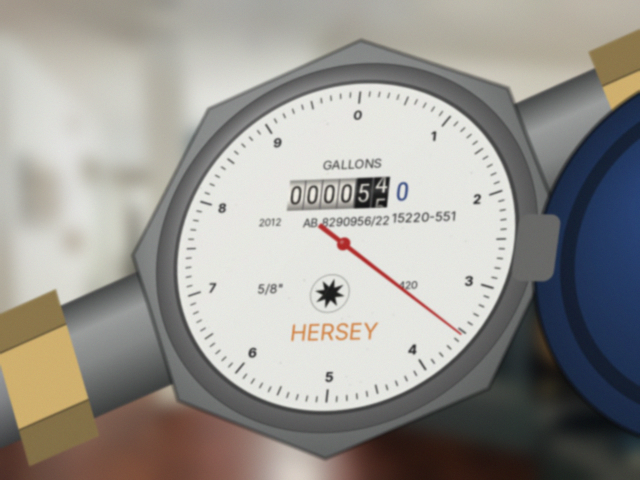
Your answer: 543.5 (gal)
